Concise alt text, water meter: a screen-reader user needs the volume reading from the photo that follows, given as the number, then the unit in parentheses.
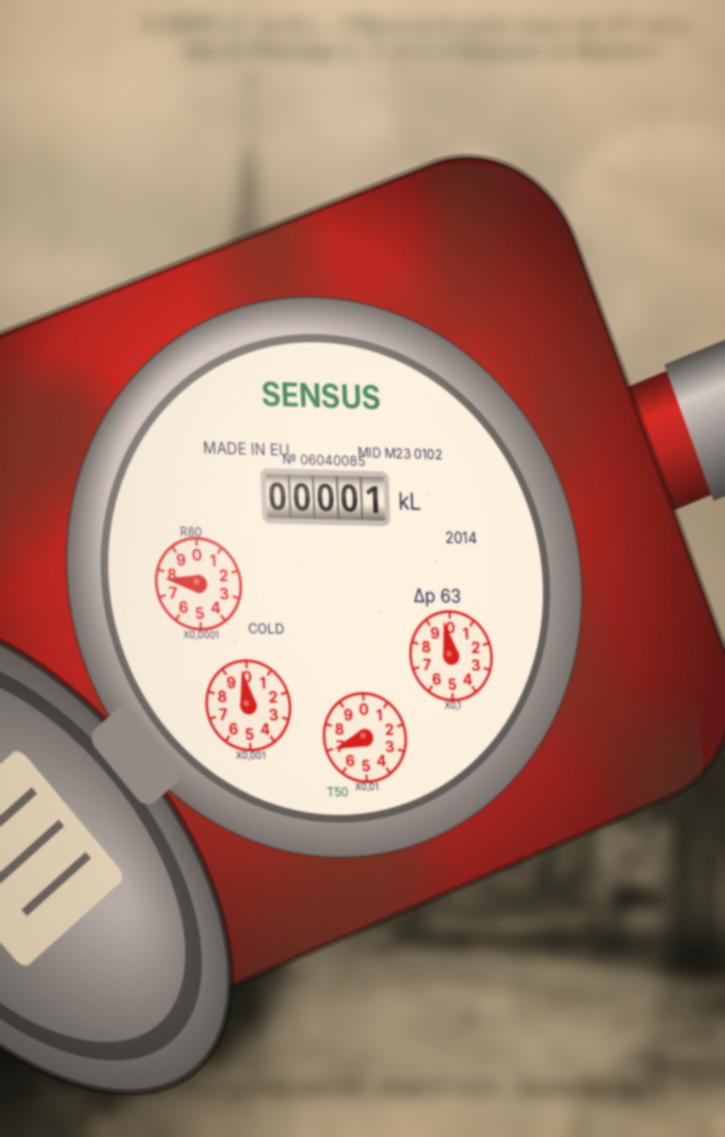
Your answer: 0.9697 (kL)
